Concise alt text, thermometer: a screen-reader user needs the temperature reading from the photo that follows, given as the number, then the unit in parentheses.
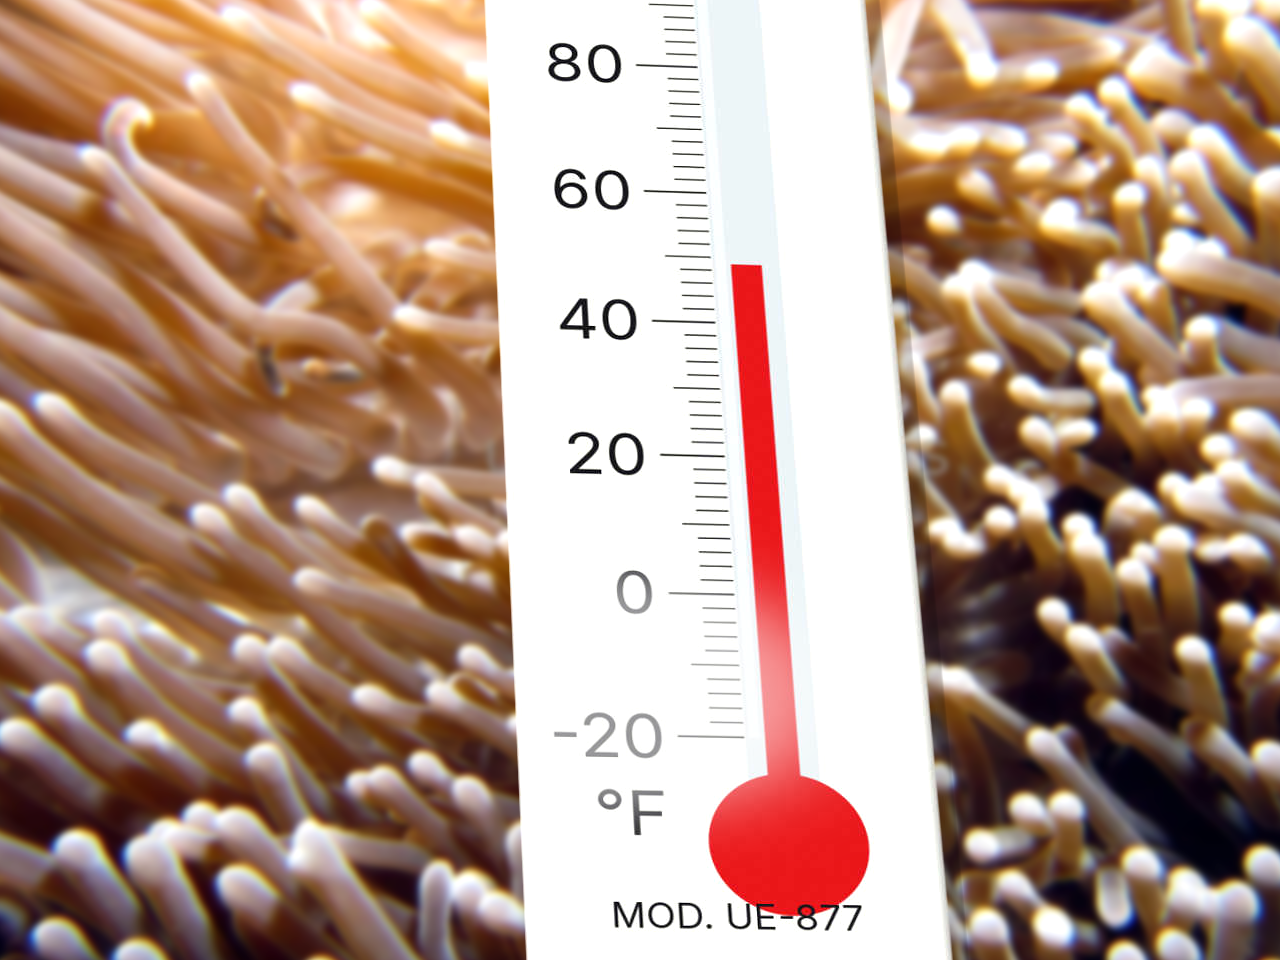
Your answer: 49 (°F)
